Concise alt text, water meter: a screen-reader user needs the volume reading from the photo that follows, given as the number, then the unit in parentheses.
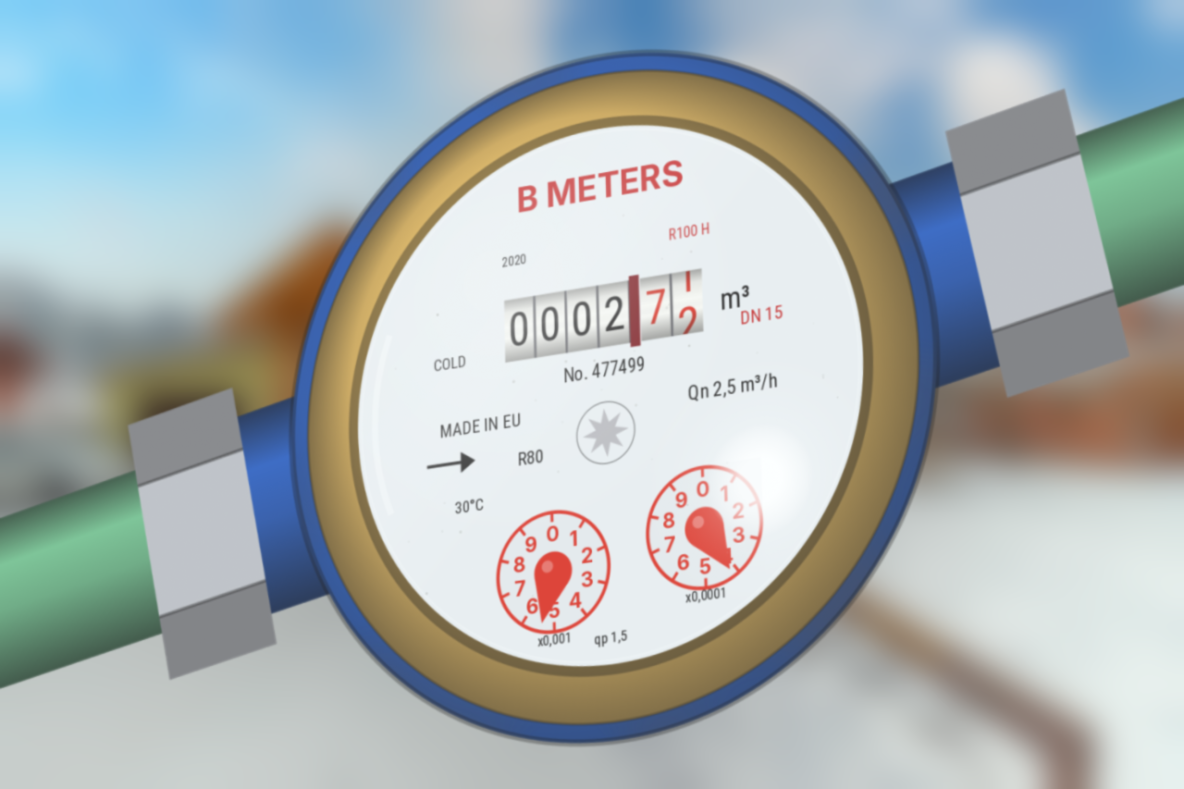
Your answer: 2.7154 (m³)
